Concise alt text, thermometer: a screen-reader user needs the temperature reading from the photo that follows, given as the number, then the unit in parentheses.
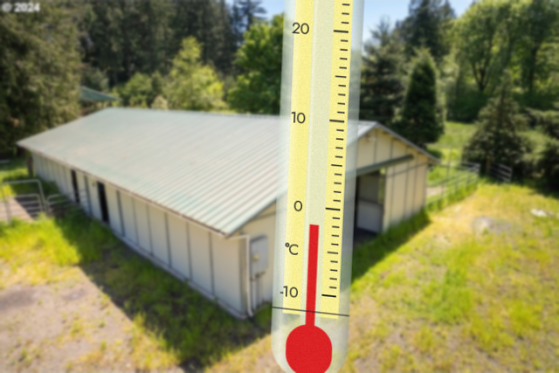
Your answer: -2 (°C)
